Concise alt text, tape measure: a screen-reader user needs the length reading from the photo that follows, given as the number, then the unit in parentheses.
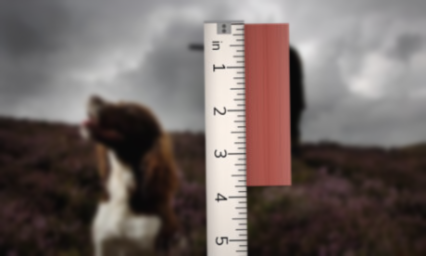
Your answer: 3.75 (in)
